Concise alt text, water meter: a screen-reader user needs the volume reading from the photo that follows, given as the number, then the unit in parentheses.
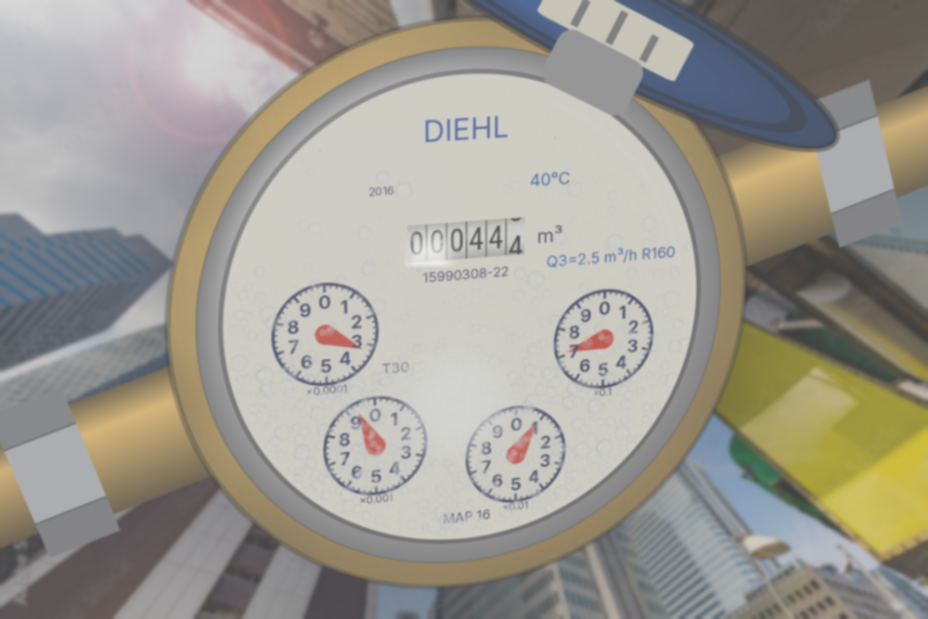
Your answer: 443.7093 (m³)
